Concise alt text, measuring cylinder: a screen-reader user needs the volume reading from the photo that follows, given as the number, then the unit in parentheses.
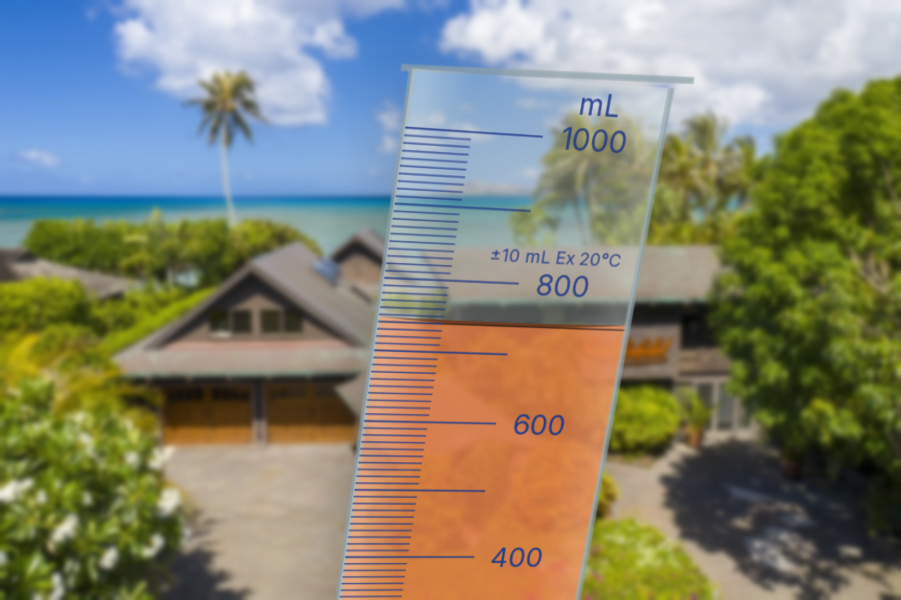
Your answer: 740 (mL)
